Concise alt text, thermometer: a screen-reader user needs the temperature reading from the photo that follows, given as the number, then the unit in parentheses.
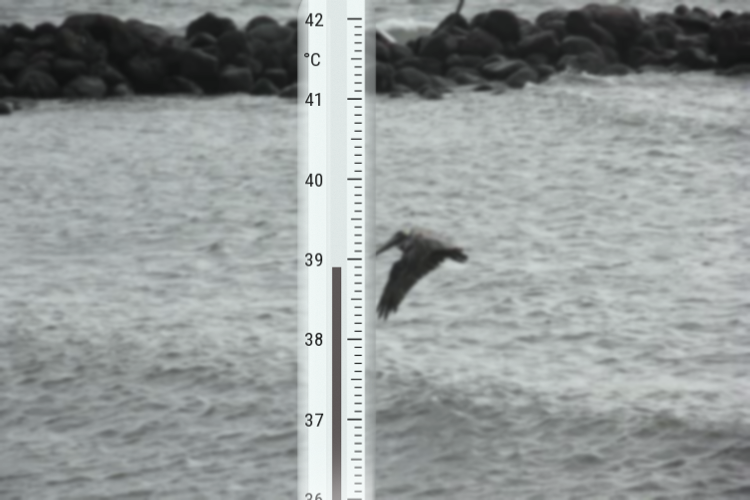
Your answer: 38.9 (°C)
